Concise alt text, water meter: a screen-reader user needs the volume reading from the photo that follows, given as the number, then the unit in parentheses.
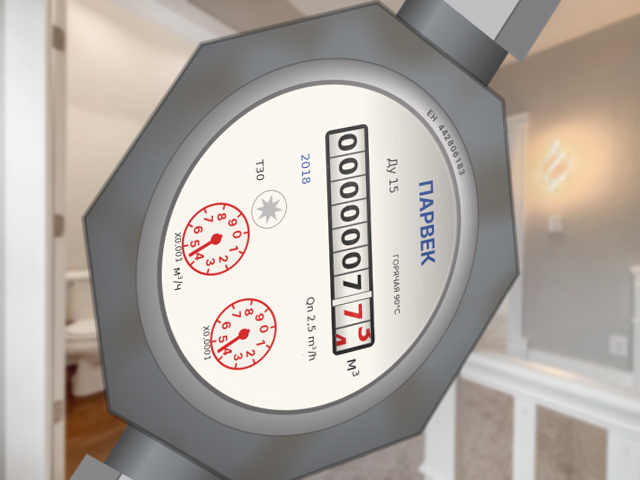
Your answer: 7.7344 (m³)
